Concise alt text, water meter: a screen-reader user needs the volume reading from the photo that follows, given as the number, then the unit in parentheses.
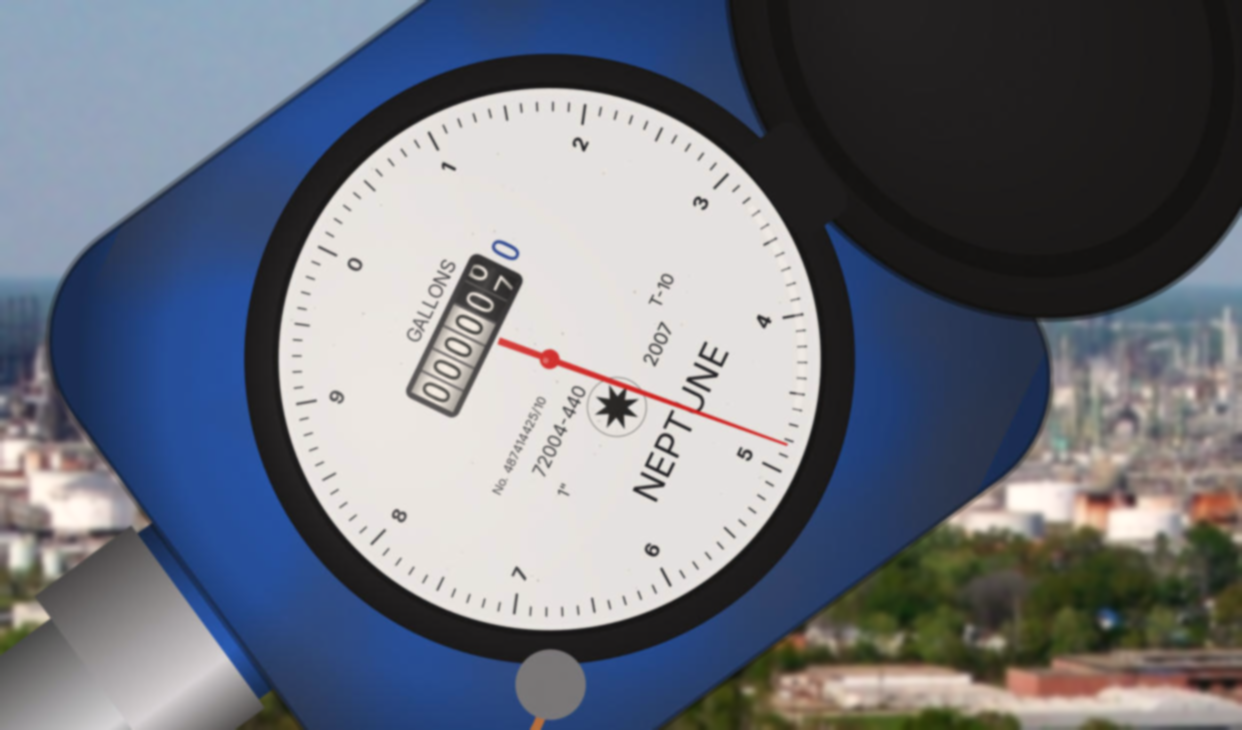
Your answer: 64.8 (gal)
